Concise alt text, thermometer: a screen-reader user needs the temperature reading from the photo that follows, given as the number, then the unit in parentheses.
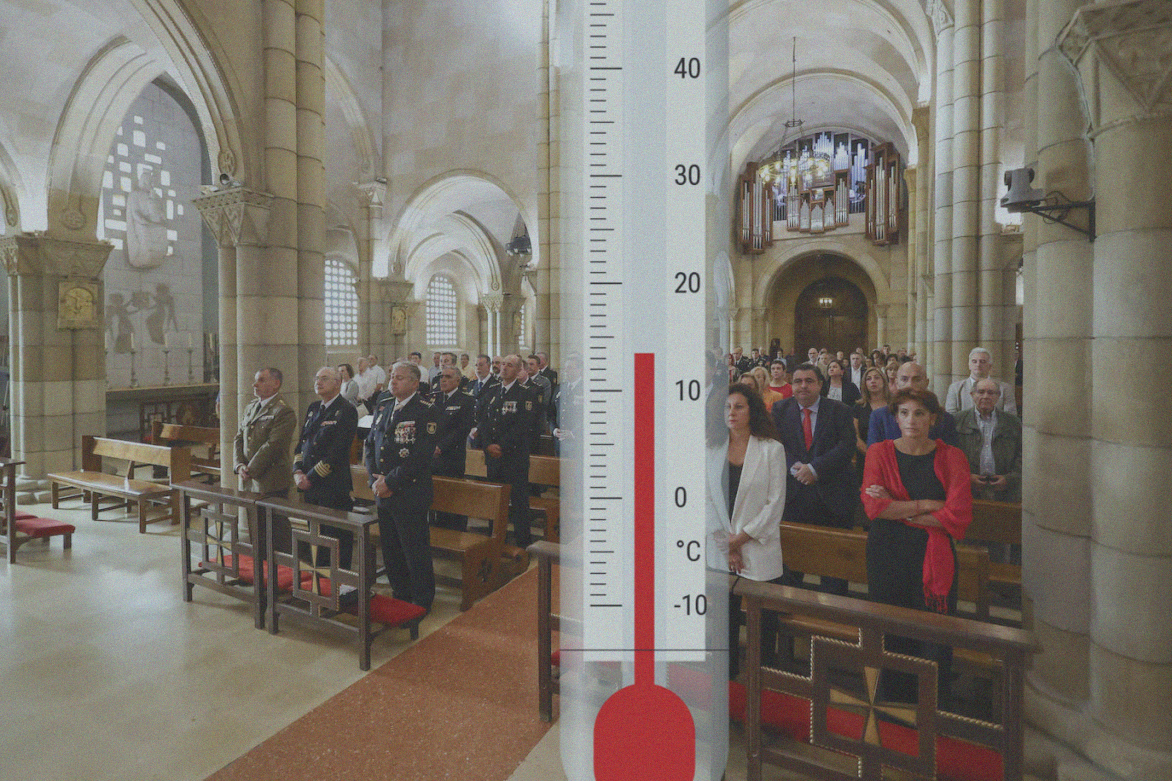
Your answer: 13.5 (°C)
